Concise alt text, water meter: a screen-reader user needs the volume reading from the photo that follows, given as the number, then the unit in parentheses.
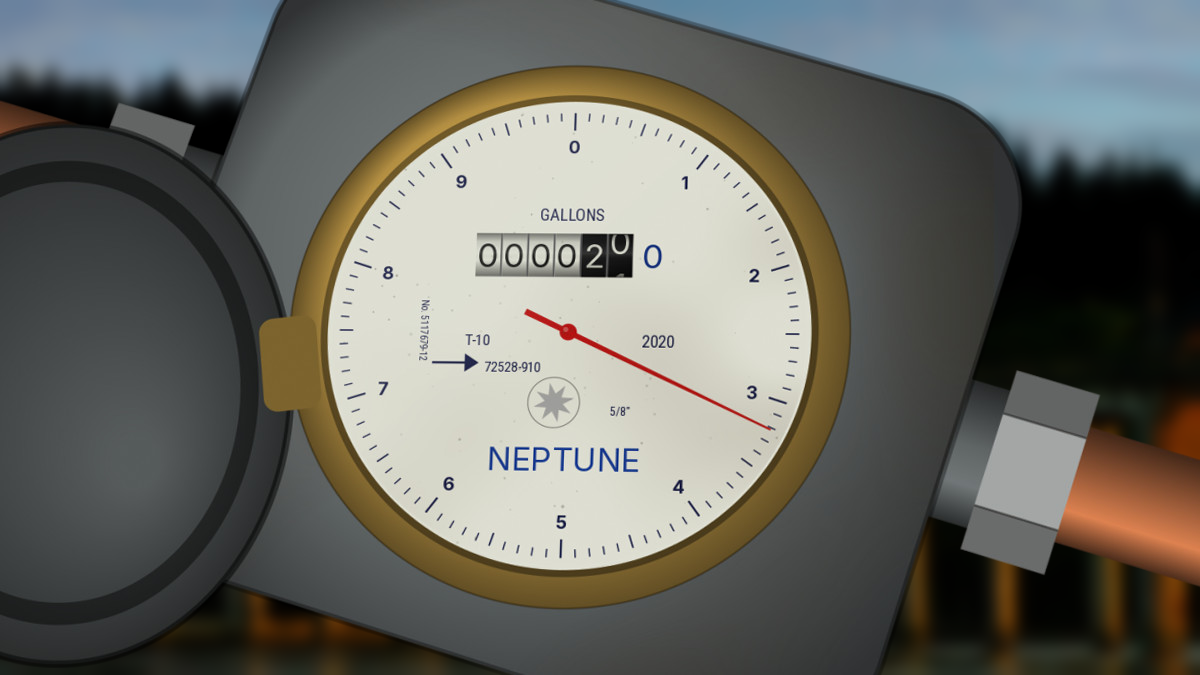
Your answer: 203.2 (gal)
